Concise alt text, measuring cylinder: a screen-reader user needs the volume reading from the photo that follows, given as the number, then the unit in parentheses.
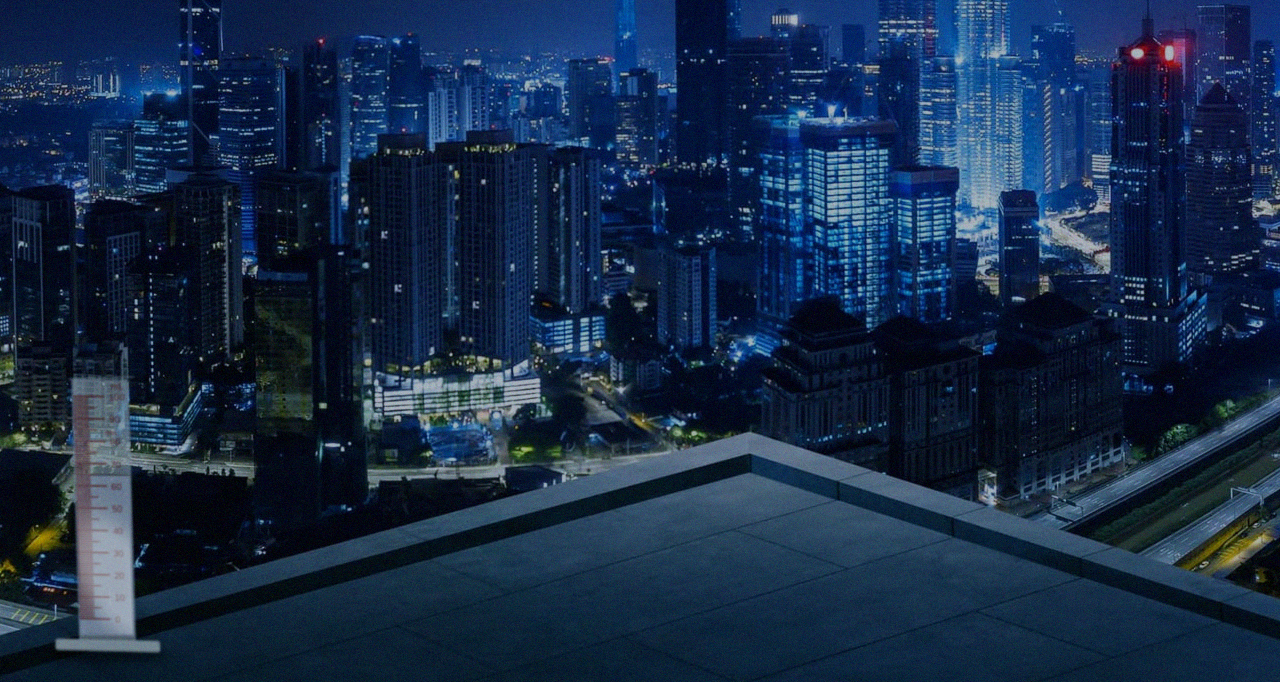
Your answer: 65 (mL)
